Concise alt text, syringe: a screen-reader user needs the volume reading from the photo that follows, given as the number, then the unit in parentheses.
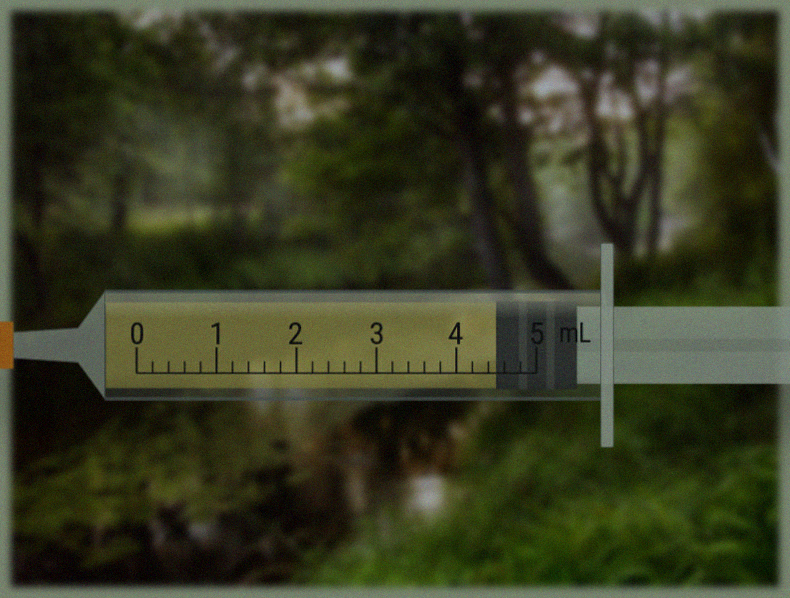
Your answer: 4.5 (mL)
